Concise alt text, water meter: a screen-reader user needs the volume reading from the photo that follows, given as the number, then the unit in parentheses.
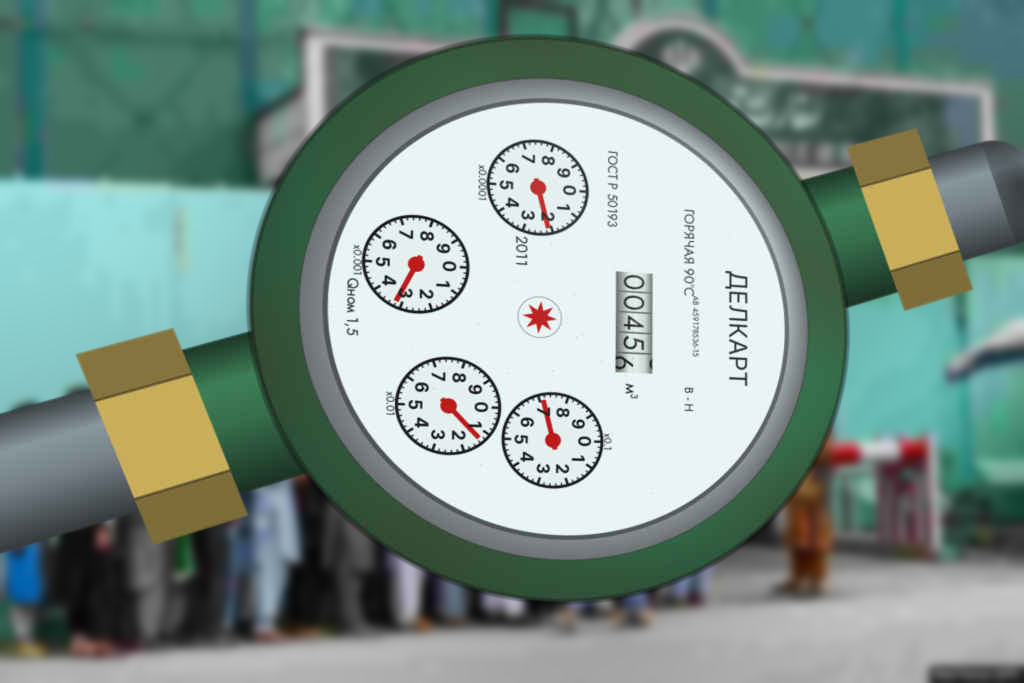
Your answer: 455.7132 (m³)
